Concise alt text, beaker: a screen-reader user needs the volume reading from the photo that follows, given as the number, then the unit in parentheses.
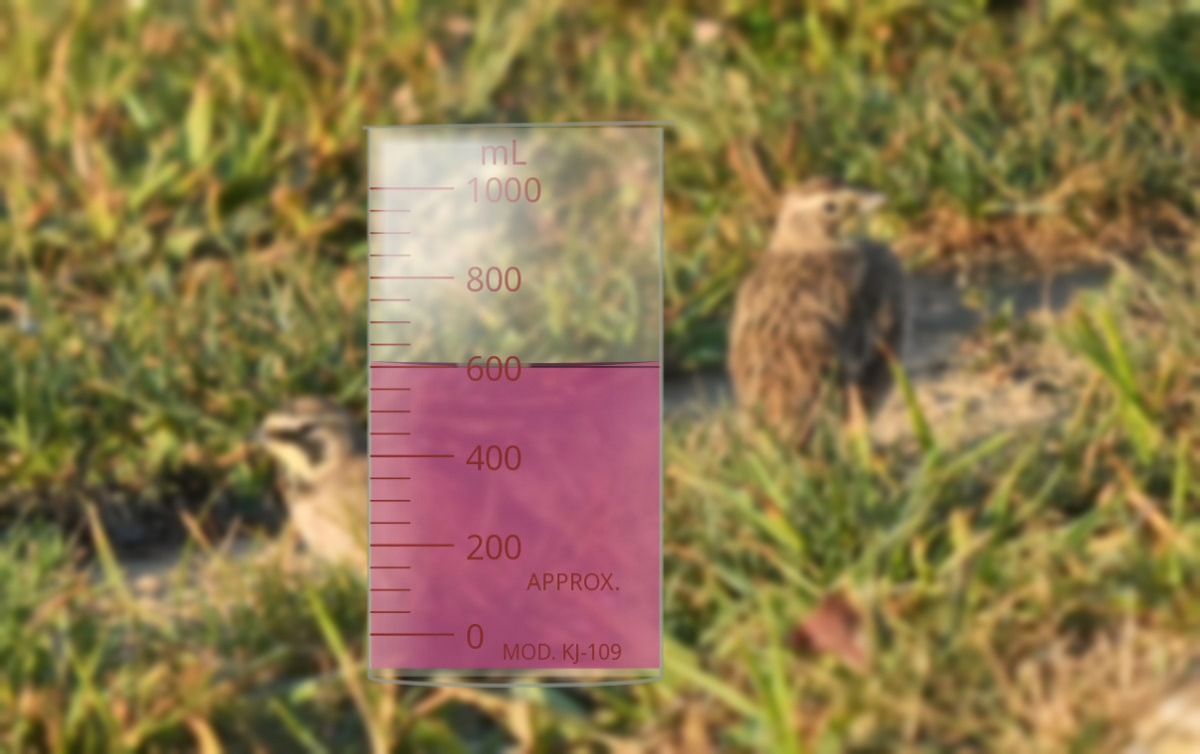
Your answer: 600 (mL)
